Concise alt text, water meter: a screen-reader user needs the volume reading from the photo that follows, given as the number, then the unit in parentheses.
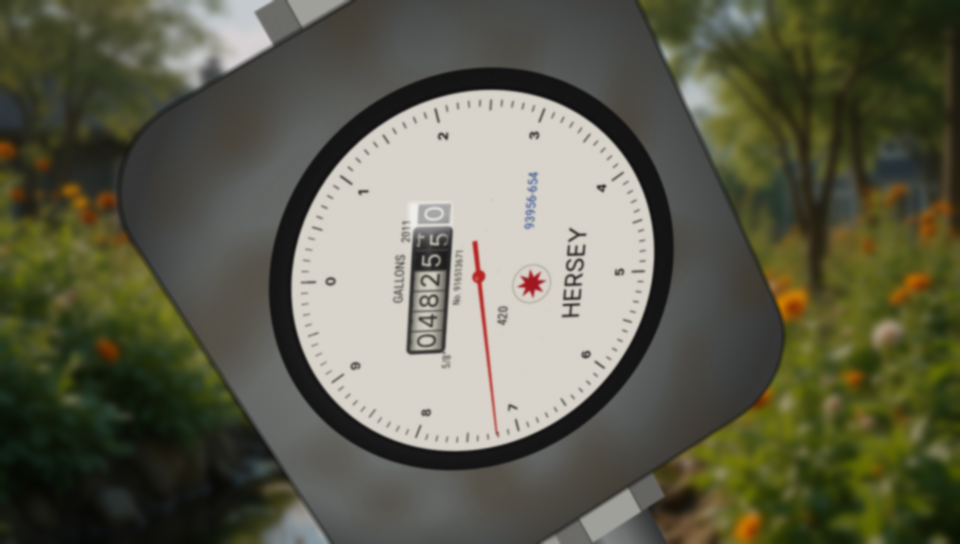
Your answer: 482547.2 (gal)
